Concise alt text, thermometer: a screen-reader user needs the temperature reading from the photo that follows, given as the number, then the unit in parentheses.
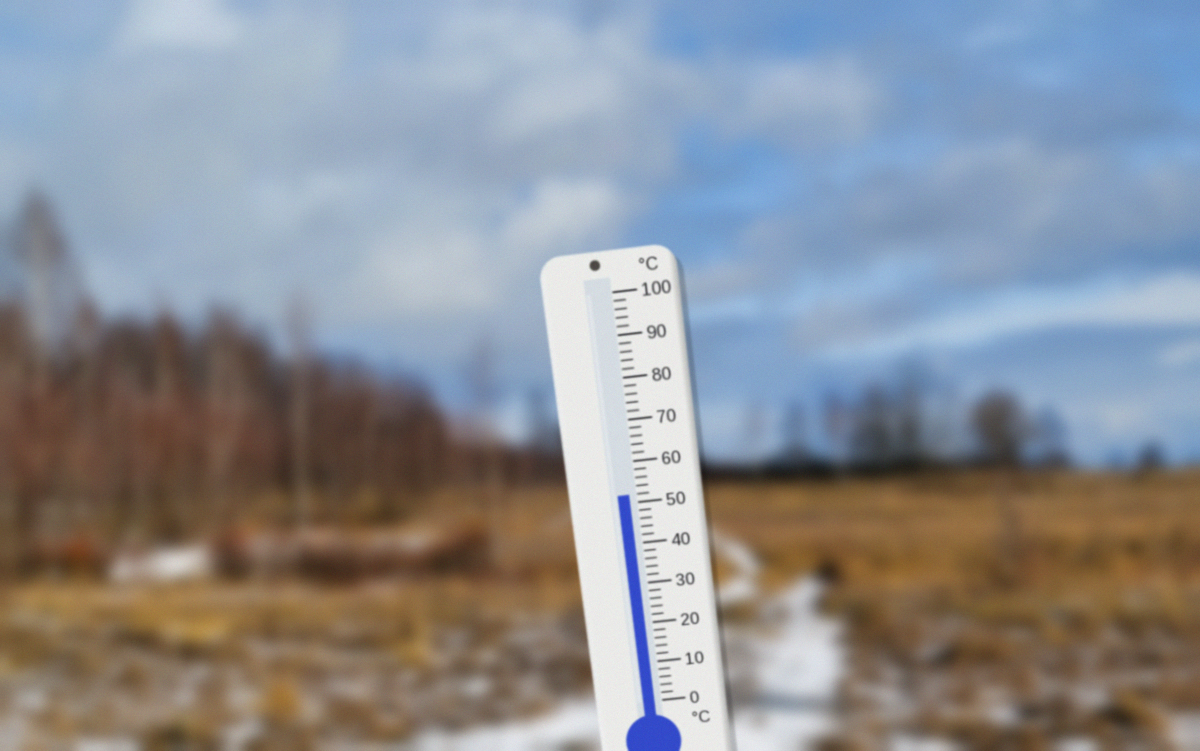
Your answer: 52 (°C)
